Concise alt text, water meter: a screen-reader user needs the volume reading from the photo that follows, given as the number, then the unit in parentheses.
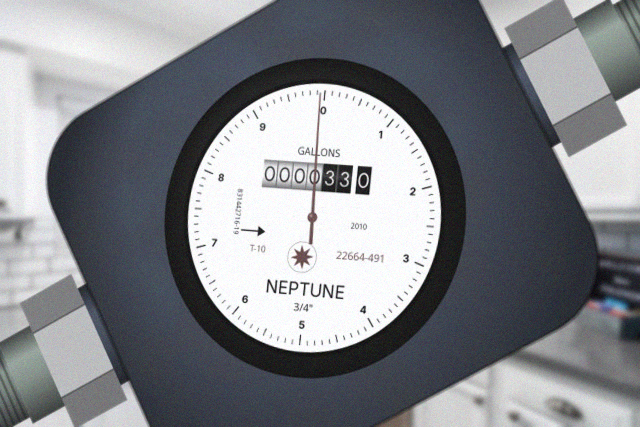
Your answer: 329.9 (gal)
